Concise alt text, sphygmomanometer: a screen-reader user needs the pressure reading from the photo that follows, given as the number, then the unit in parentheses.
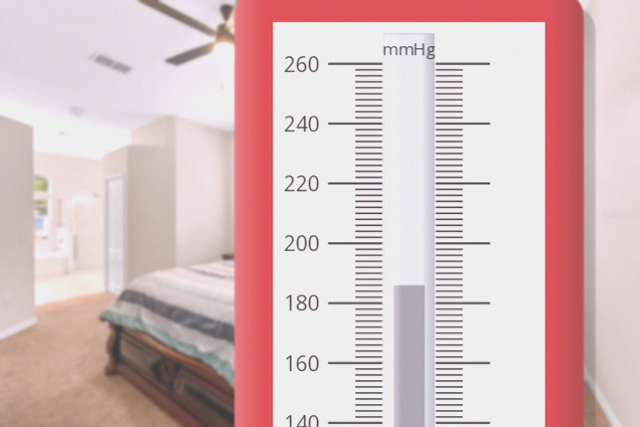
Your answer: 186 (mmHg)
